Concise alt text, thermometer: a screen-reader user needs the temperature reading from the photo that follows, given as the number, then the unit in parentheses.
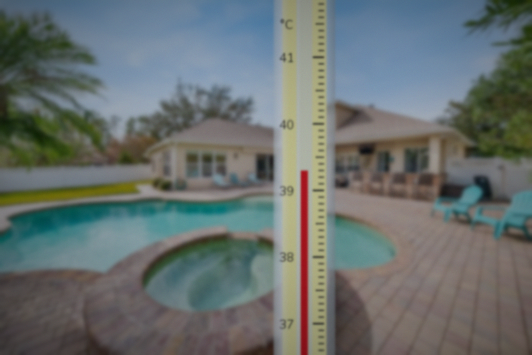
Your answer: 39.3 (°C)
